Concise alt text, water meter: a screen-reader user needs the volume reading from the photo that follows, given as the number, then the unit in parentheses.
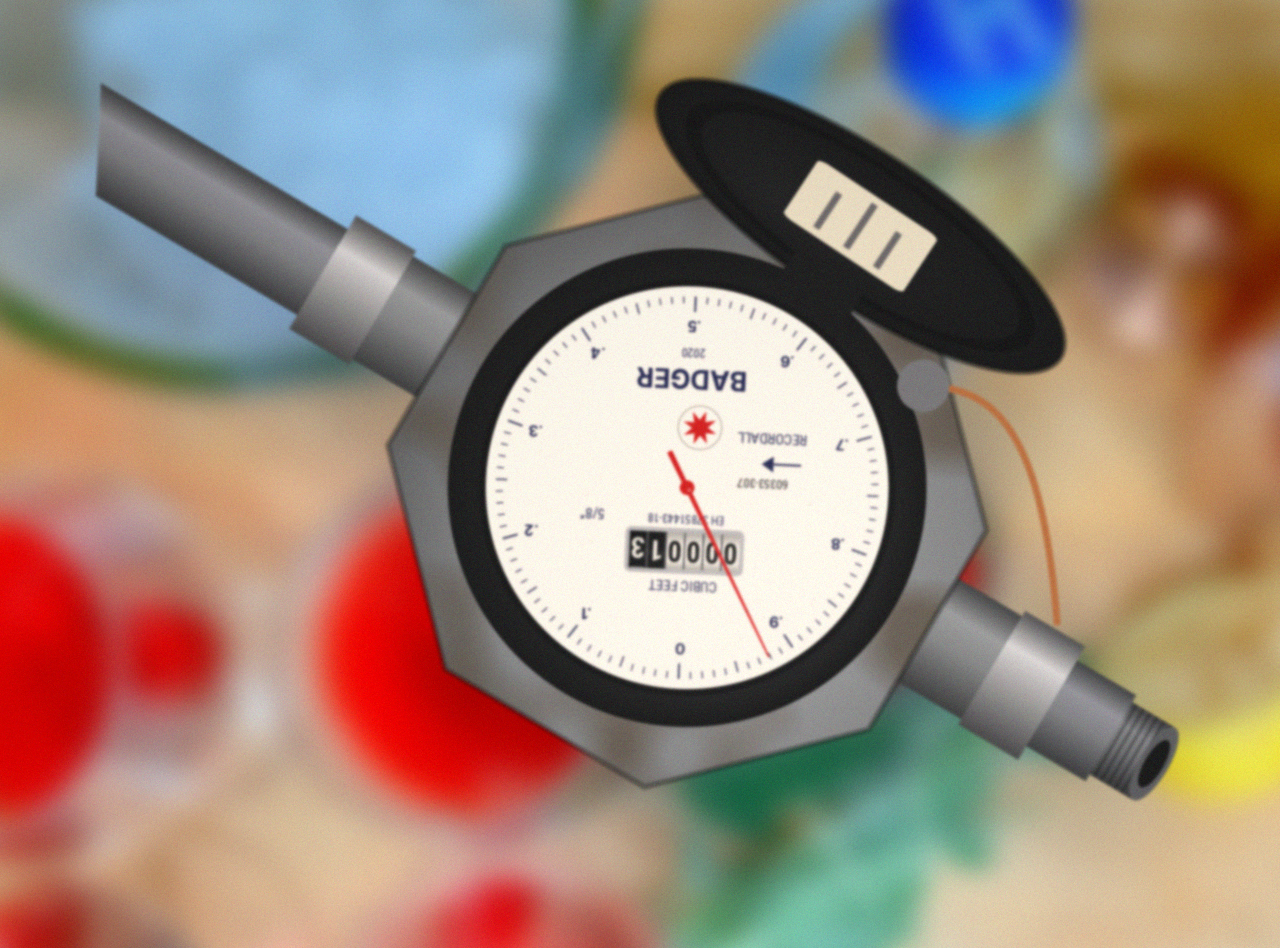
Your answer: 12.92 (ft³)
